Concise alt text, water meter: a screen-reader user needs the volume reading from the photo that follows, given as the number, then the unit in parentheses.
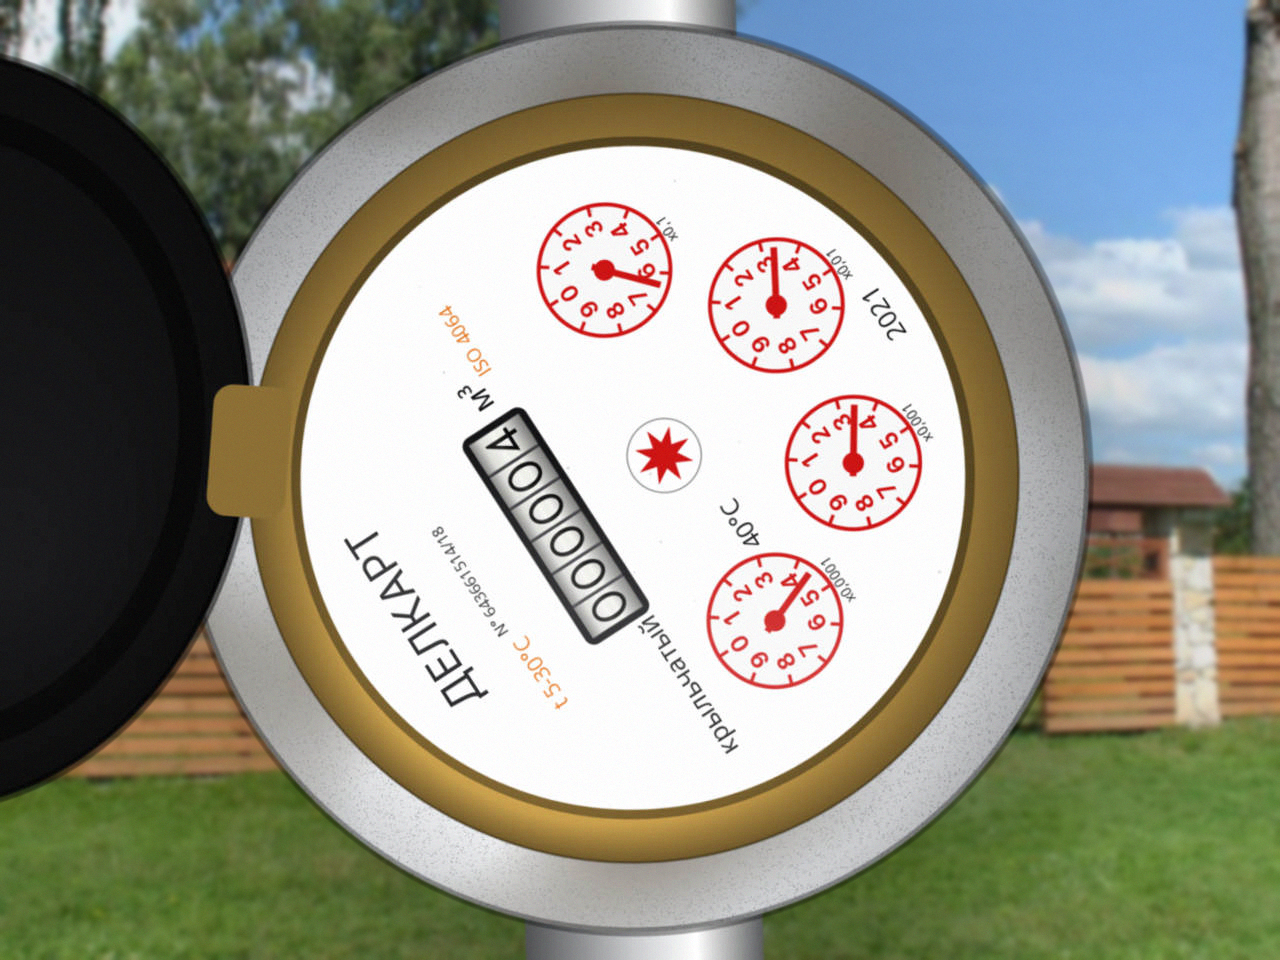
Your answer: 4.6334 (m³)
